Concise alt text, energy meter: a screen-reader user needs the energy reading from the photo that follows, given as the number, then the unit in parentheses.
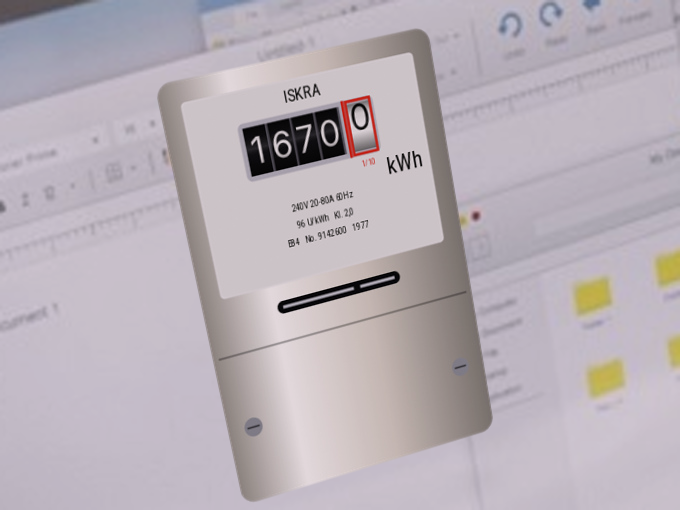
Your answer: 1670.0 (kWh)
